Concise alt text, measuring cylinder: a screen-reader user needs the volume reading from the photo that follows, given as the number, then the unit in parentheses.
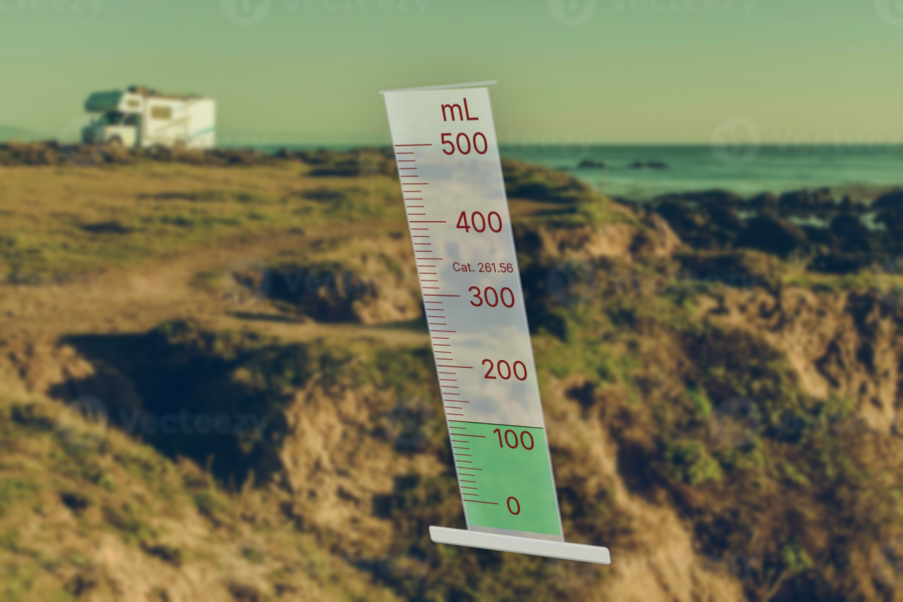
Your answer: 120 (mL)
